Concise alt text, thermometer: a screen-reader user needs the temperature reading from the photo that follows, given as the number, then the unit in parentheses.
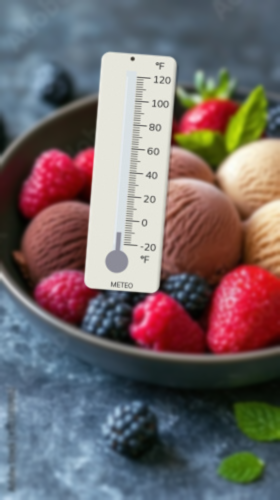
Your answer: -10 (°F)
